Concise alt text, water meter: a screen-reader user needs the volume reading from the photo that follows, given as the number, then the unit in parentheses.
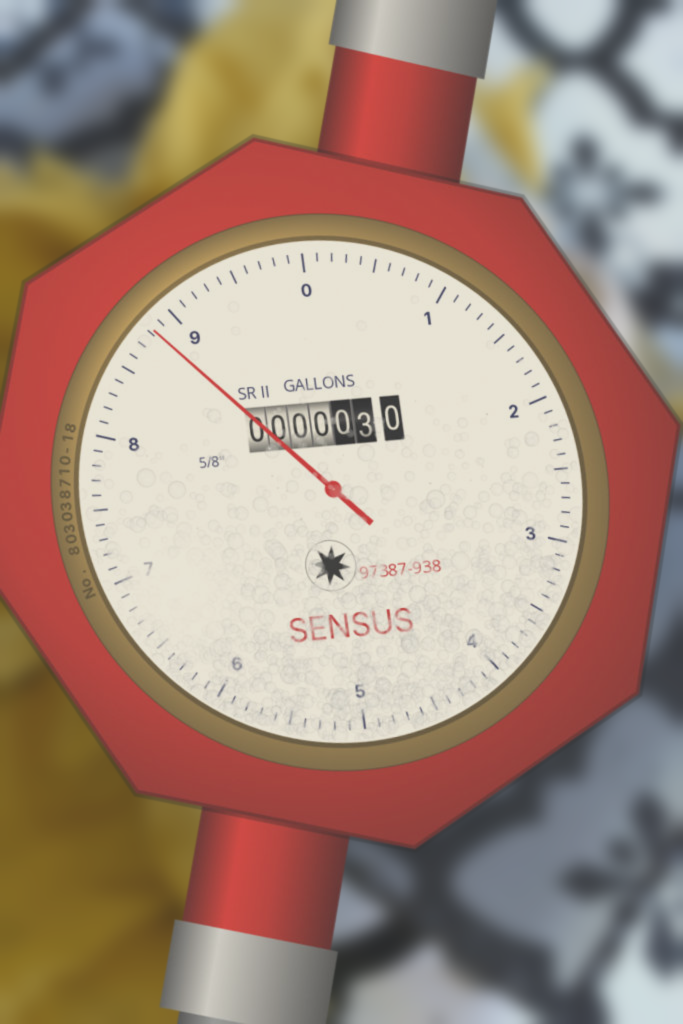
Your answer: 28.8 (gal)
